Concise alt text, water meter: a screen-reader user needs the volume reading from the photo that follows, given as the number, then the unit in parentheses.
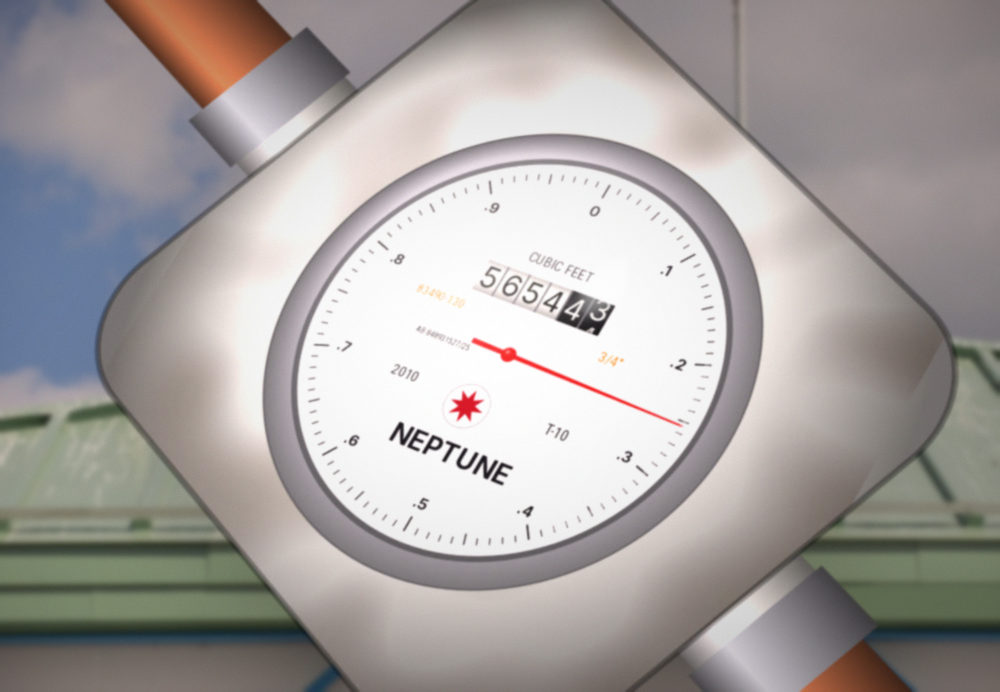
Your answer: 565443.25 (ft³)
